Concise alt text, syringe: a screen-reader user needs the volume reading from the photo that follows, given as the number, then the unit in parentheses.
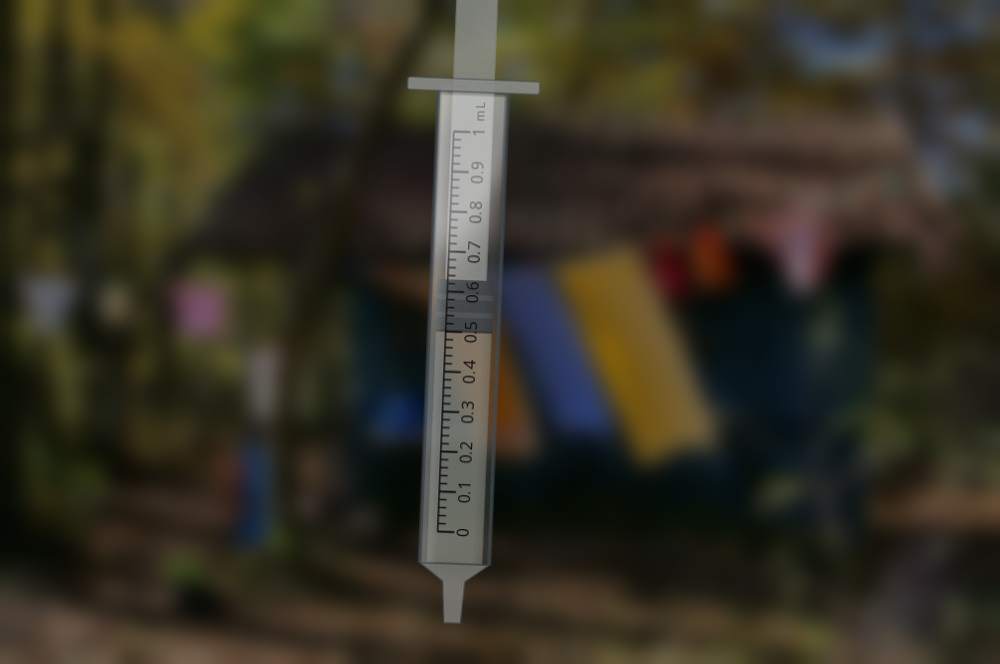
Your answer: 0.5 (mL)
